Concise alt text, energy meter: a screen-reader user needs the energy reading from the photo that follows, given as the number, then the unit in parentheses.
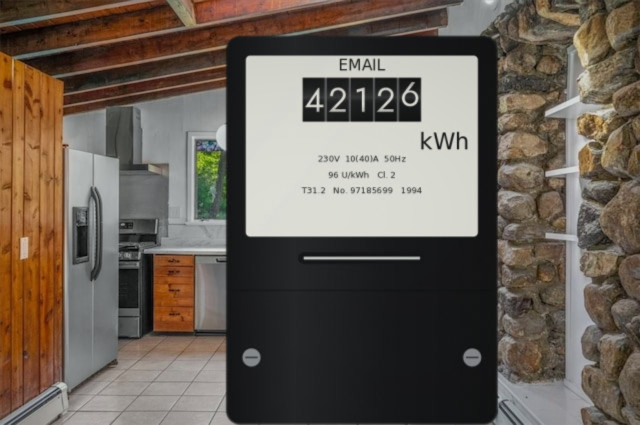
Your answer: 42126 (kWh)
